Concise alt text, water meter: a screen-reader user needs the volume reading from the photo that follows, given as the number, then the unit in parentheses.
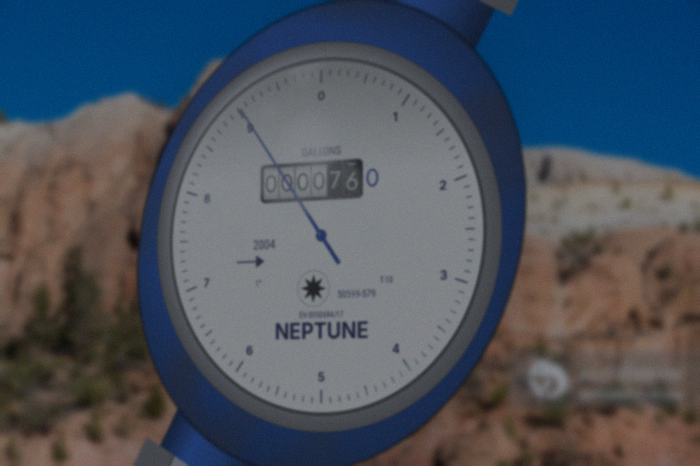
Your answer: 759.0 (gal)
